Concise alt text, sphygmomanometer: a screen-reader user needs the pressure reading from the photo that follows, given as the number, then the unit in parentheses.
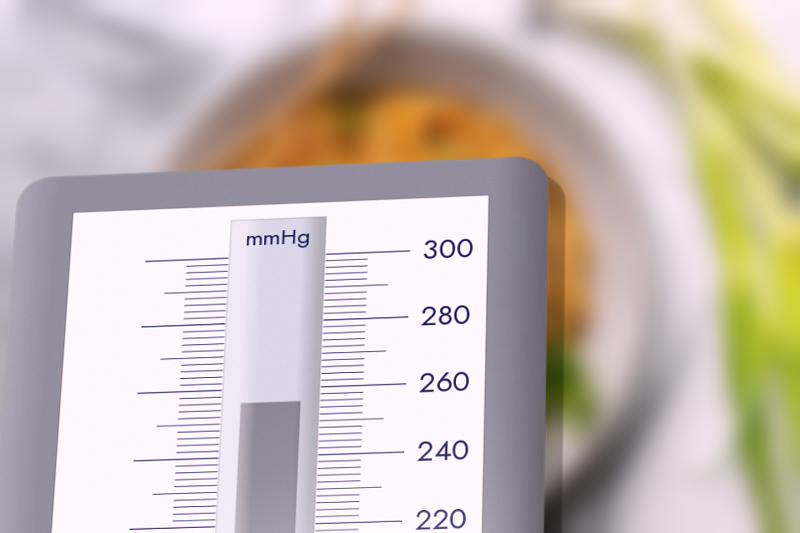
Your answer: 256 (mmHg)
